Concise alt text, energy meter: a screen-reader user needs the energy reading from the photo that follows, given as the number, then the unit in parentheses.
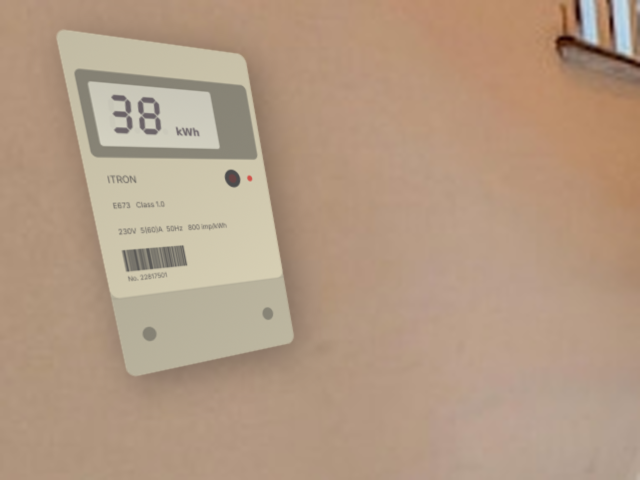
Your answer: 38 (kWh)
